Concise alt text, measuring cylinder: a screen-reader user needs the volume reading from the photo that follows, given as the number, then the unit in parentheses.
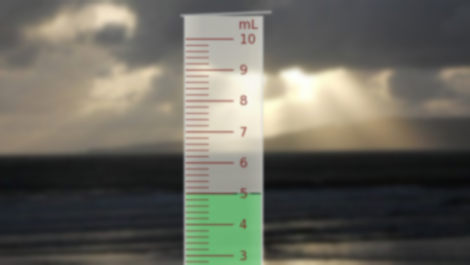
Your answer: 5 (mL)
